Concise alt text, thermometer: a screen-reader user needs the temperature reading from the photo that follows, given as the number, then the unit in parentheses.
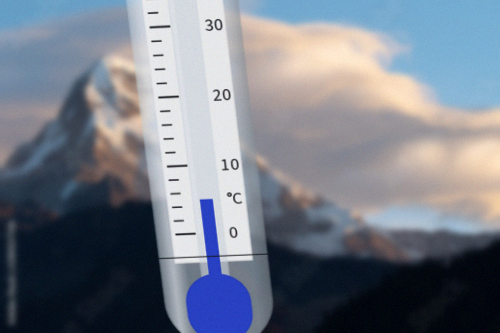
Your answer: 5 (°C)
